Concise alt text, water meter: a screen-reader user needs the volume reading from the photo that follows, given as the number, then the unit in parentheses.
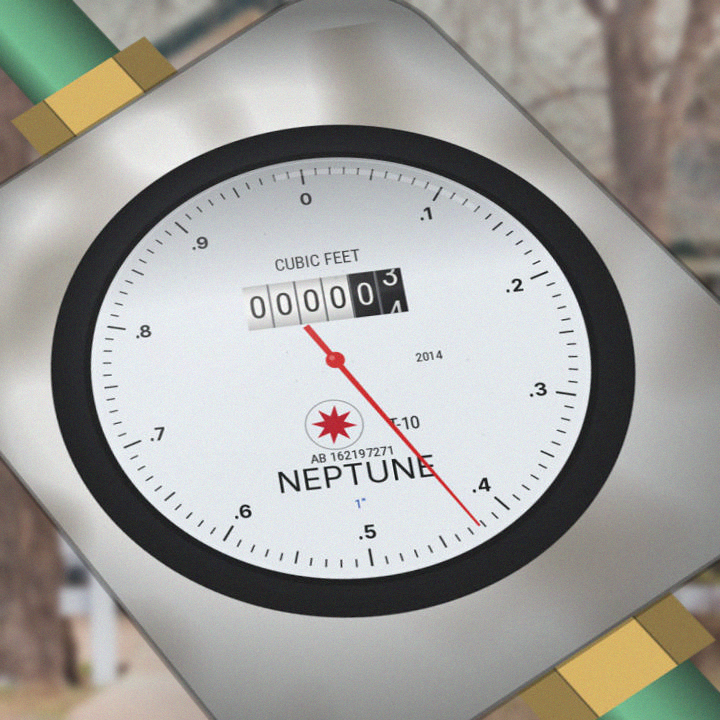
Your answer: 3.42 (ft³)
